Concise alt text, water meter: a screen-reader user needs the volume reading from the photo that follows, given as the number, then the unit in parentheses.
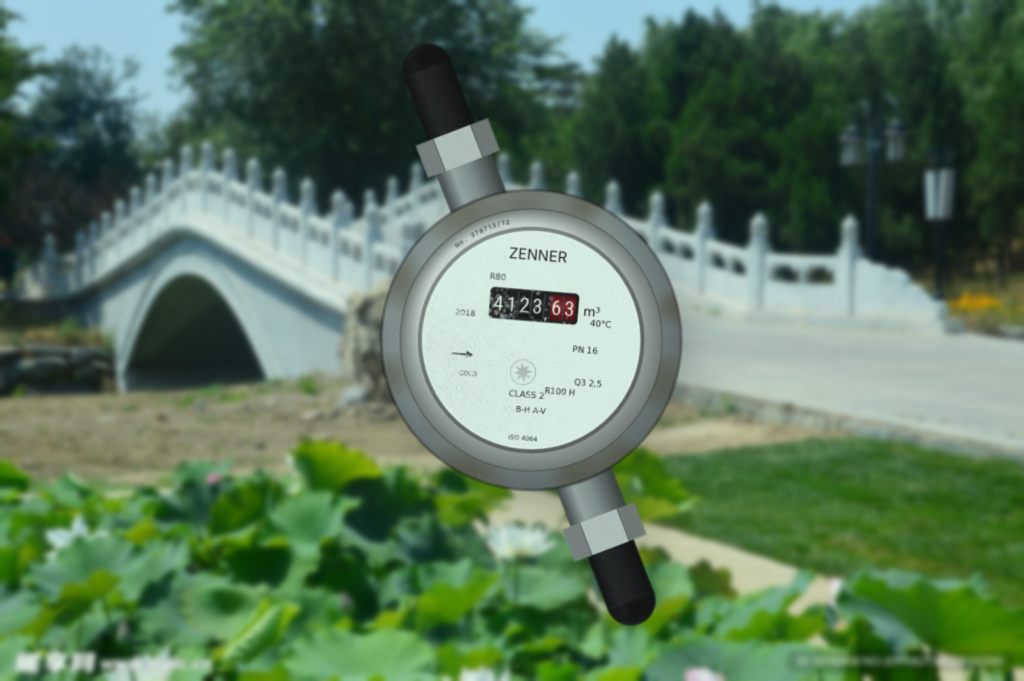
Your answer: 4123.63 (m³)
